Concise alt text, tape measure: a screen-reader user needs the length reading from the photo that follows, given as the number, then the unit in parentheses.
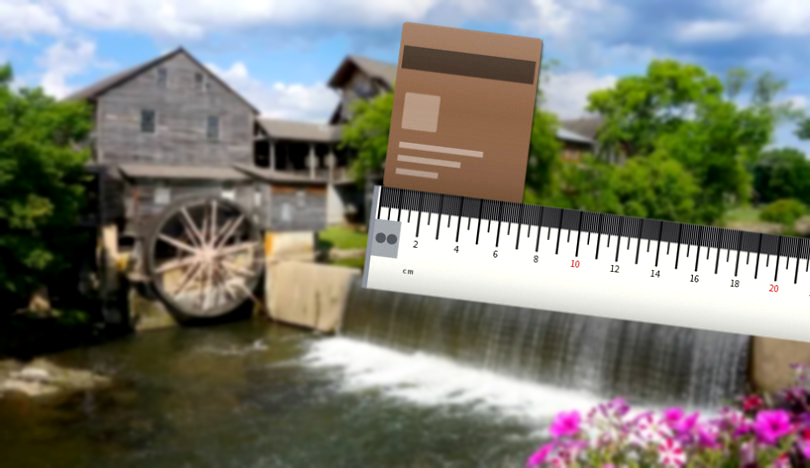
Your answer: 7 (cm)
